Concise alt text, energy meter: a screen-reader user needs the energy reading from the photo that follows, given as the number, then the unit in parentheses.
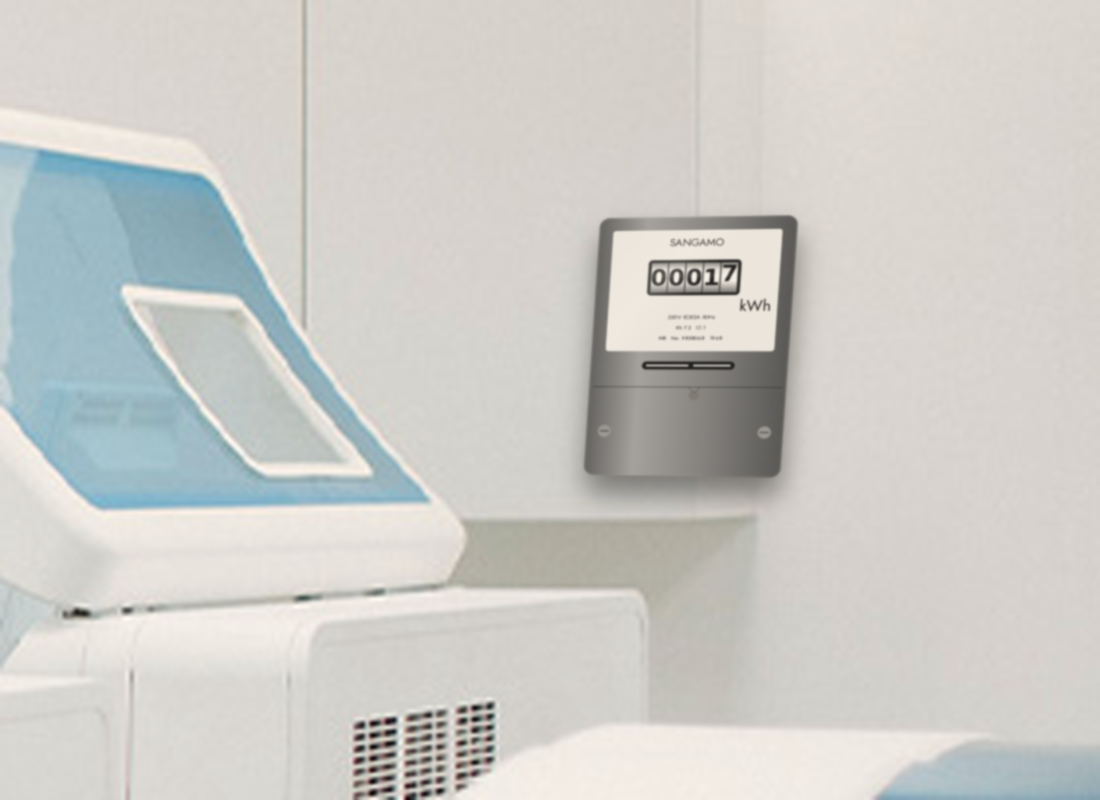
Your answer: 17 (kWh)
